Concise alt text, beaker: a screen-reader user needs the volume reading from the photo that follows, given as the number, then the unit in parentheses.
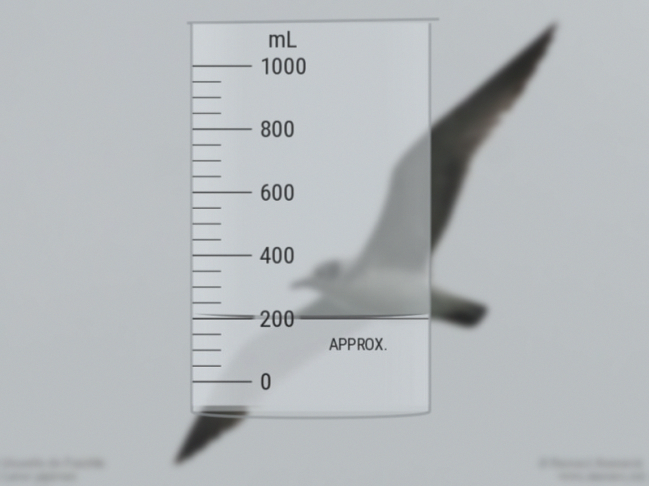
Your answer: 200 (mL)
